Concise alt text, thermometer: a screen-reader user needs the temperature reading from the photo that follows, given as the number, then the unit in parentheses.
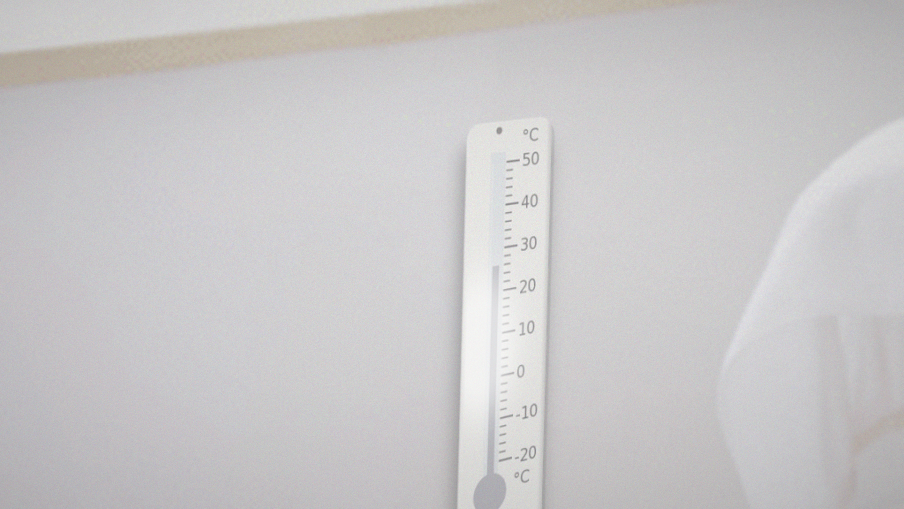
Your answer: 26 (°C)
